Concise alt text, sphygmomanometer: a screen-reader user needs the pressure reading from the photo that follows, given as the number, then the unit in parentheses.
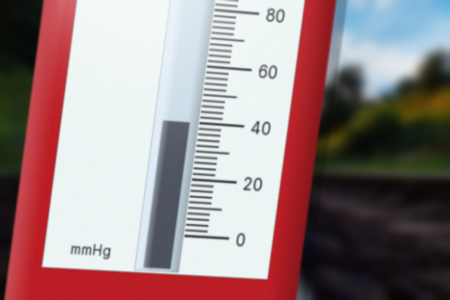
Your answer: 40 (mmHg)
